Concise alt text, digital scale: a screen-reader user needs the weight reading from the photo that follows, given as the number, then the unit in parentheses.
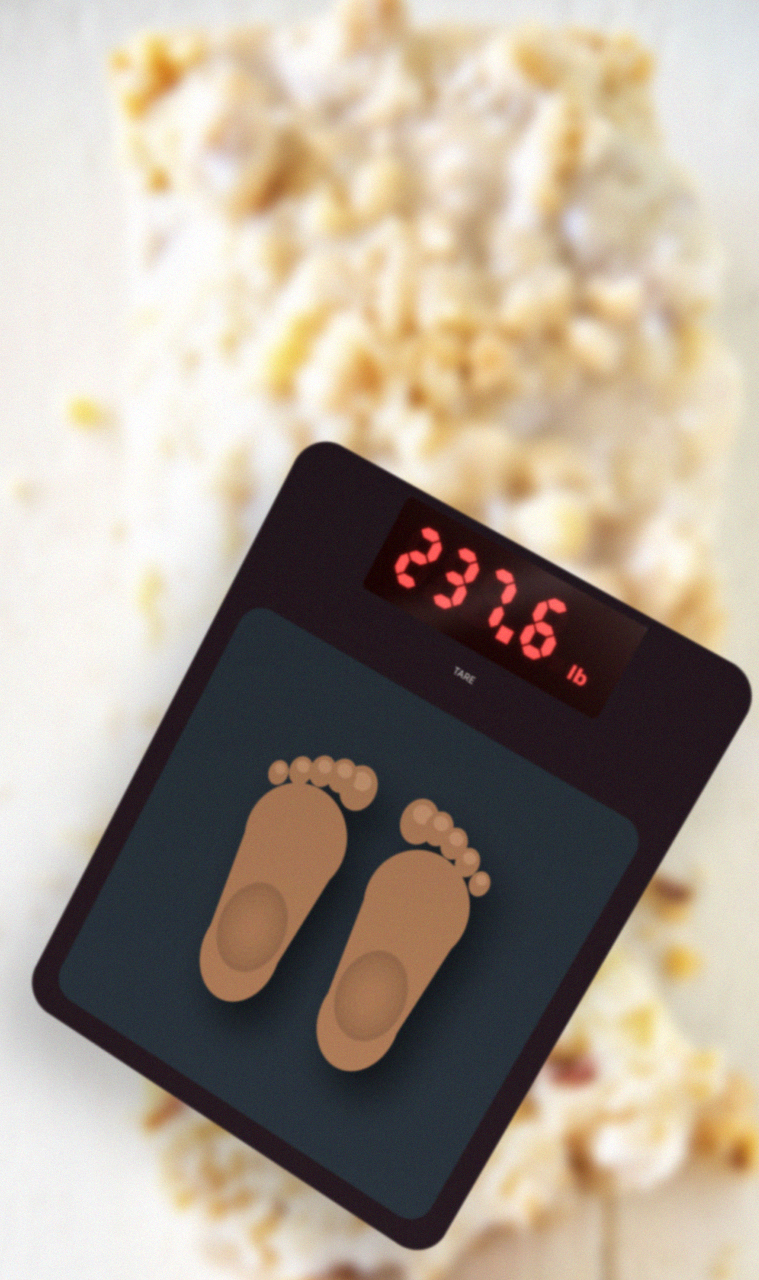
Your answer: 237.6 (lb)
